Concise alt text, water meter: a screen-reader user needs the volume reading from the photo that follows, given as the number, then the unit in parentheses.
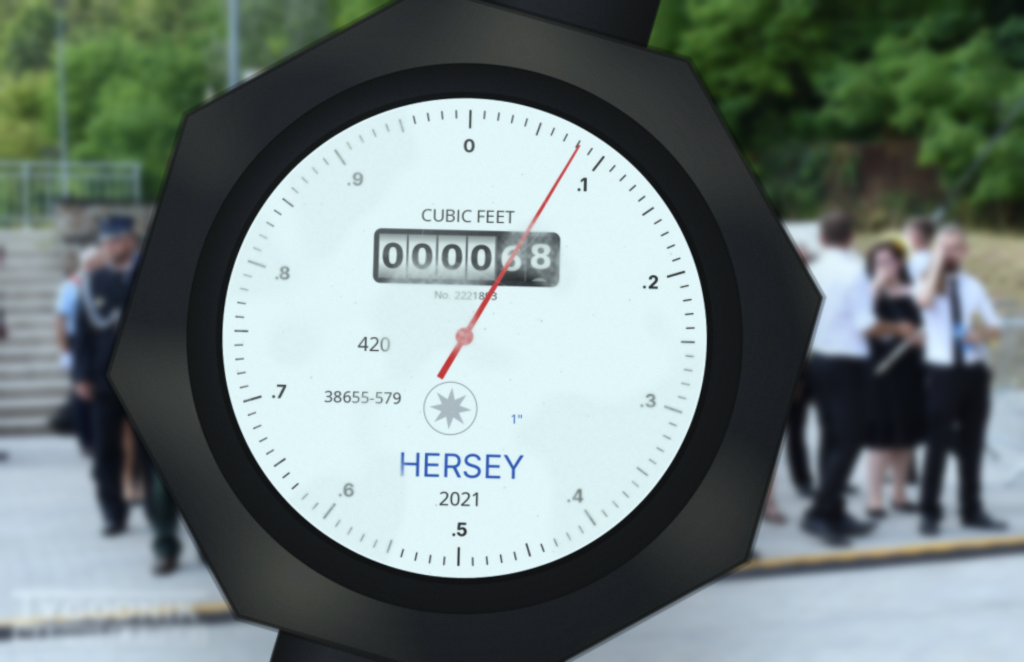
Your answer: 68.08 (ft³)
